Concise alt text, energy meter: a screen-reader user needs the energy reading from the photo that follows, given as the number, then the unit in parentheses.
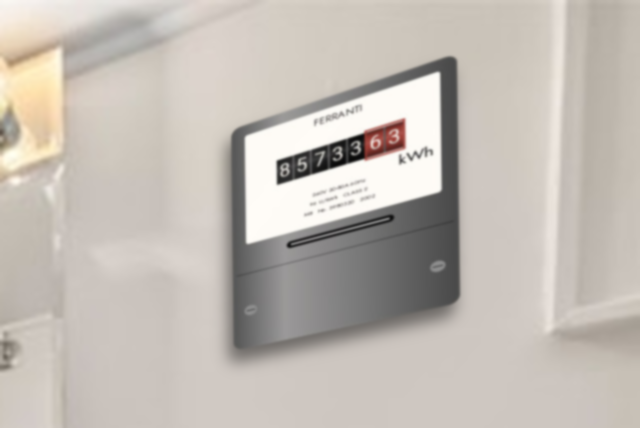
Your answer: 85733.63 (kWh)
